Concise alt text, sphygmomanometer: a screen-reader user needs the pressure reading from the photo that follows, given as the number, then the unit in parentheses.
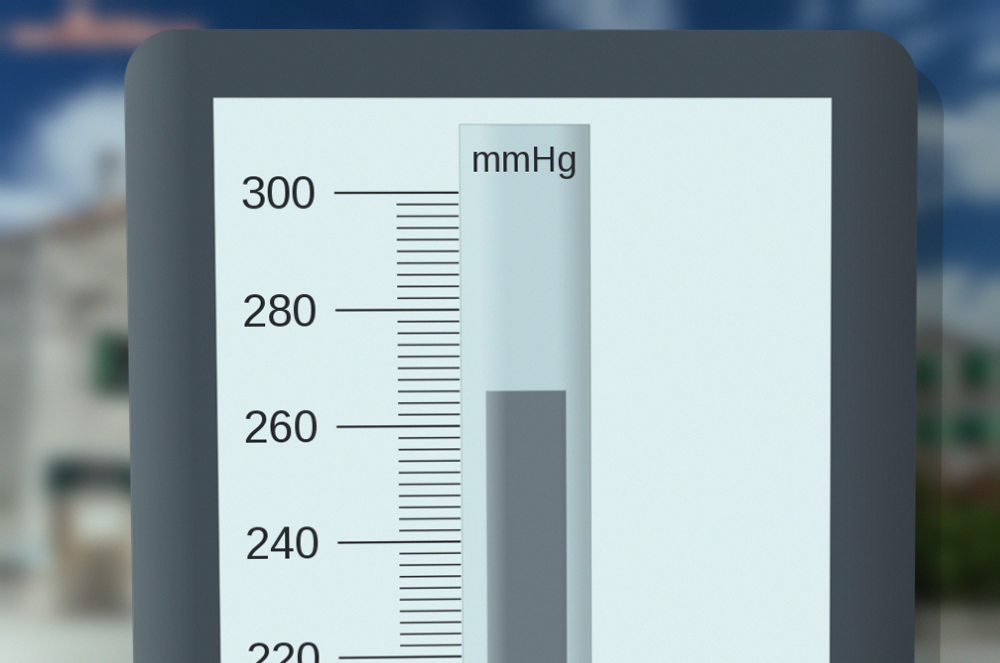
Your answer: 266 (mmHg)
